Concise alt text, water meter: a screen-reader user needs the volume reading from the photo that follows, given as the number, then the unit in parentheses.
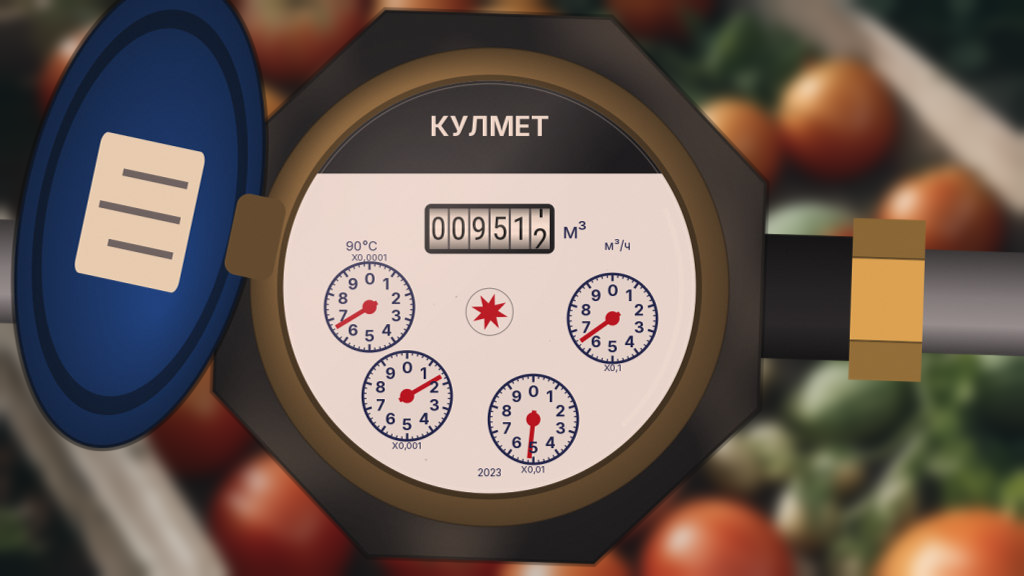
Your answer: 9511.6516 (m³)
